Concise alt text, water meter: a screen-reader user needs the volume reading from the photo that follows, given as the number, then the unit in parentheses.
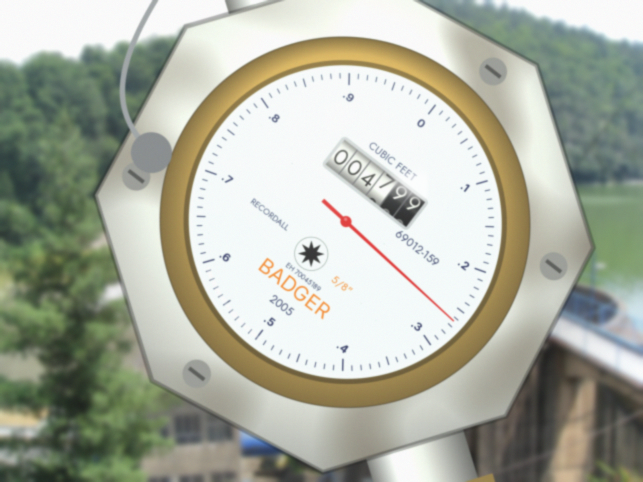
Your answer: 4799.26 (ft³)
